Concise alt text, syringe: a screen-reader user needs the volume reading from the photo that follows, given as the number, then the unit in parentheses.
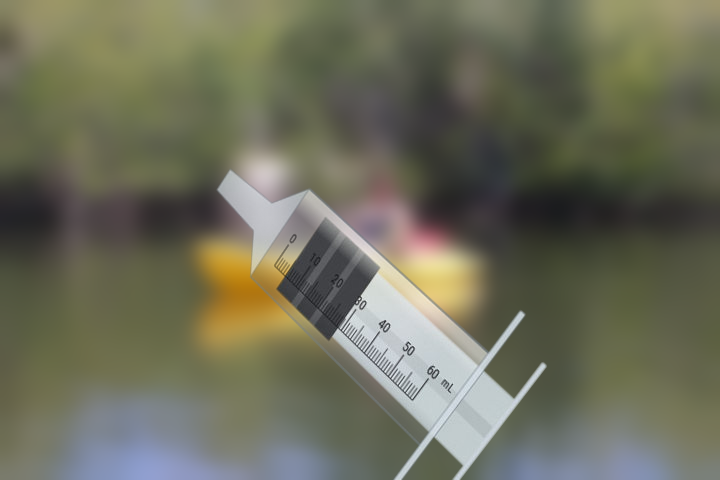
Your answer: 5 (mL)
